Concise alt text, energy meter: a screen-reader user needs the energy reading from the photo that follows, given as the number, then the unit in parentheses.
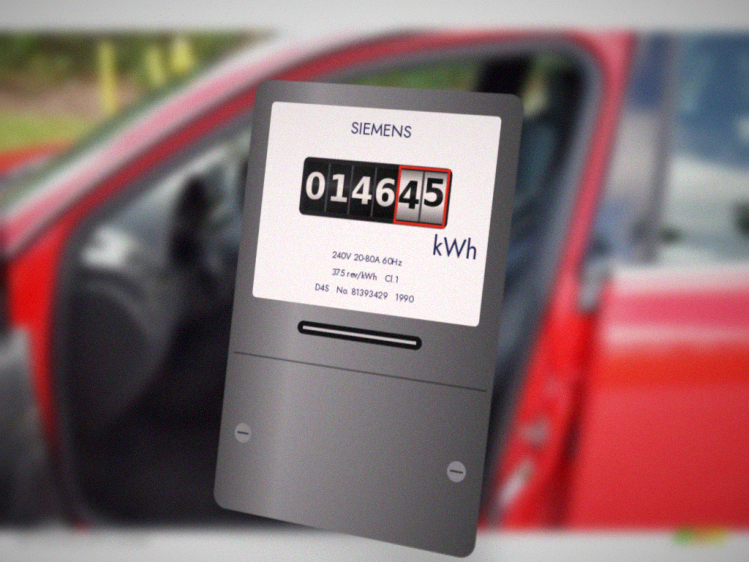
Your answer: 146.45 (kWh)
